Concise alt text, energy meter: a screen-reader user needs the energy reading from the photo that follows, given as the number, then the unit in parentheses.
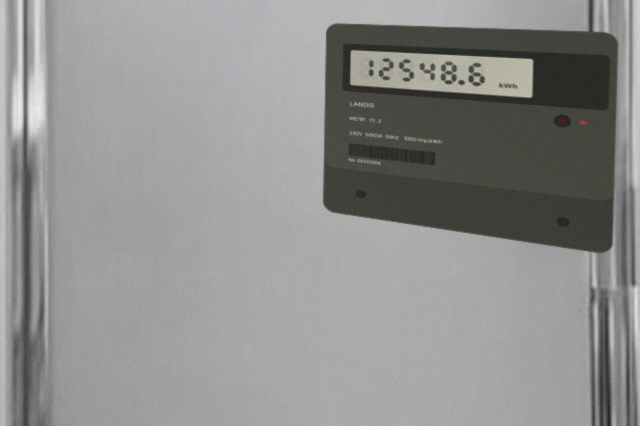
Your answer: 12548.6 (kWh)
